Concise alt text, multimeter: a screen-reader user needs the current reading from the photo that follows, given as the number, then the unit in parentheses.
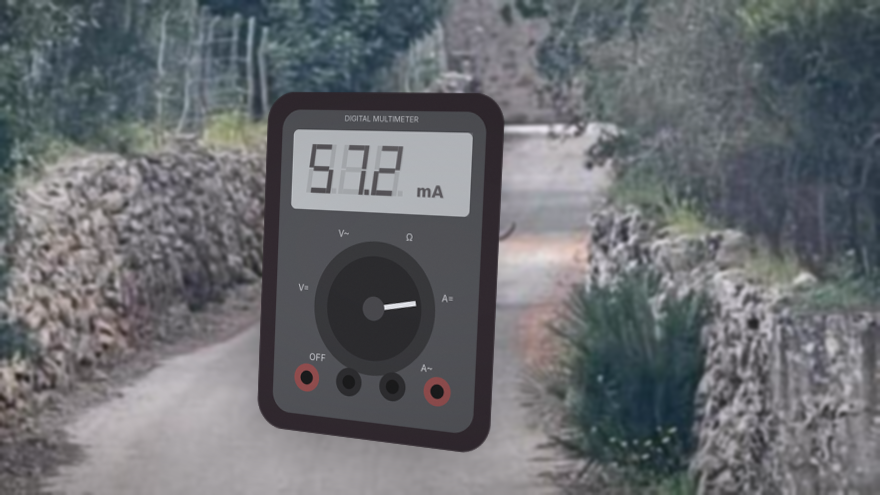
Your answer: 57.2 (mA)
